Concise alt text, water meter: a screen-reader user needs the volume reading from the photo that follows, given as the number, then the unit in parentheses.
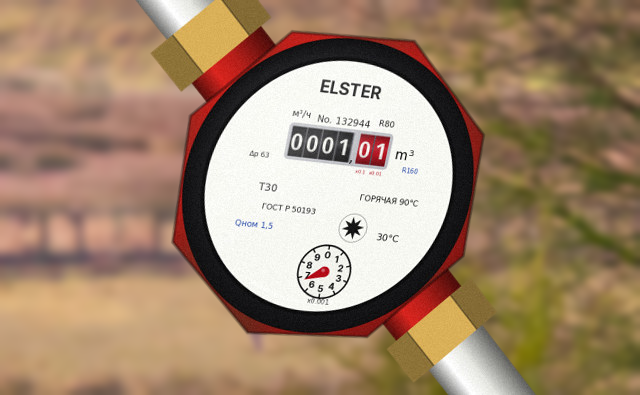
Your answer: 1.016 (m³)
